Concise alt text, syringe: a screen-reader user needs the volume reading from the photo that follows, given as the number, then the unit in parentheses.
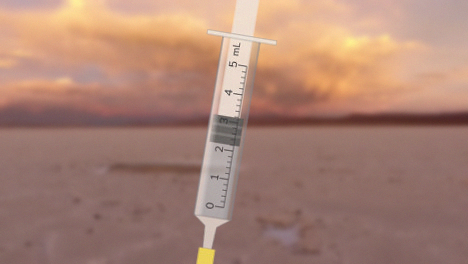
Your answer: 2.2 (mL)
